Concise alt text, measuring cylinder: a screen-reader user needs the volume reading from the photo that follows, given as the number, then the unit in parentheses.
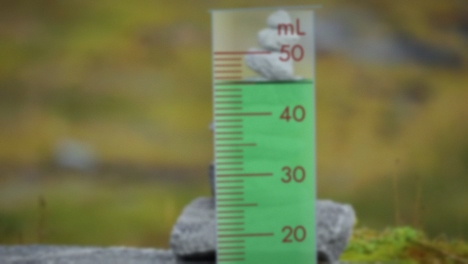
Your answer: 45 (mL)
